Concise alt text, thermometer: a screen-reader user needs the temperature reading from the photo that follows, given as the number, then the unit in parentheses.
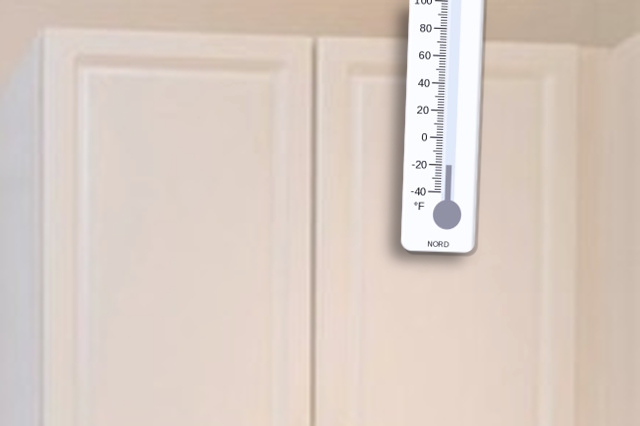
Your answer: -20 (°F)
